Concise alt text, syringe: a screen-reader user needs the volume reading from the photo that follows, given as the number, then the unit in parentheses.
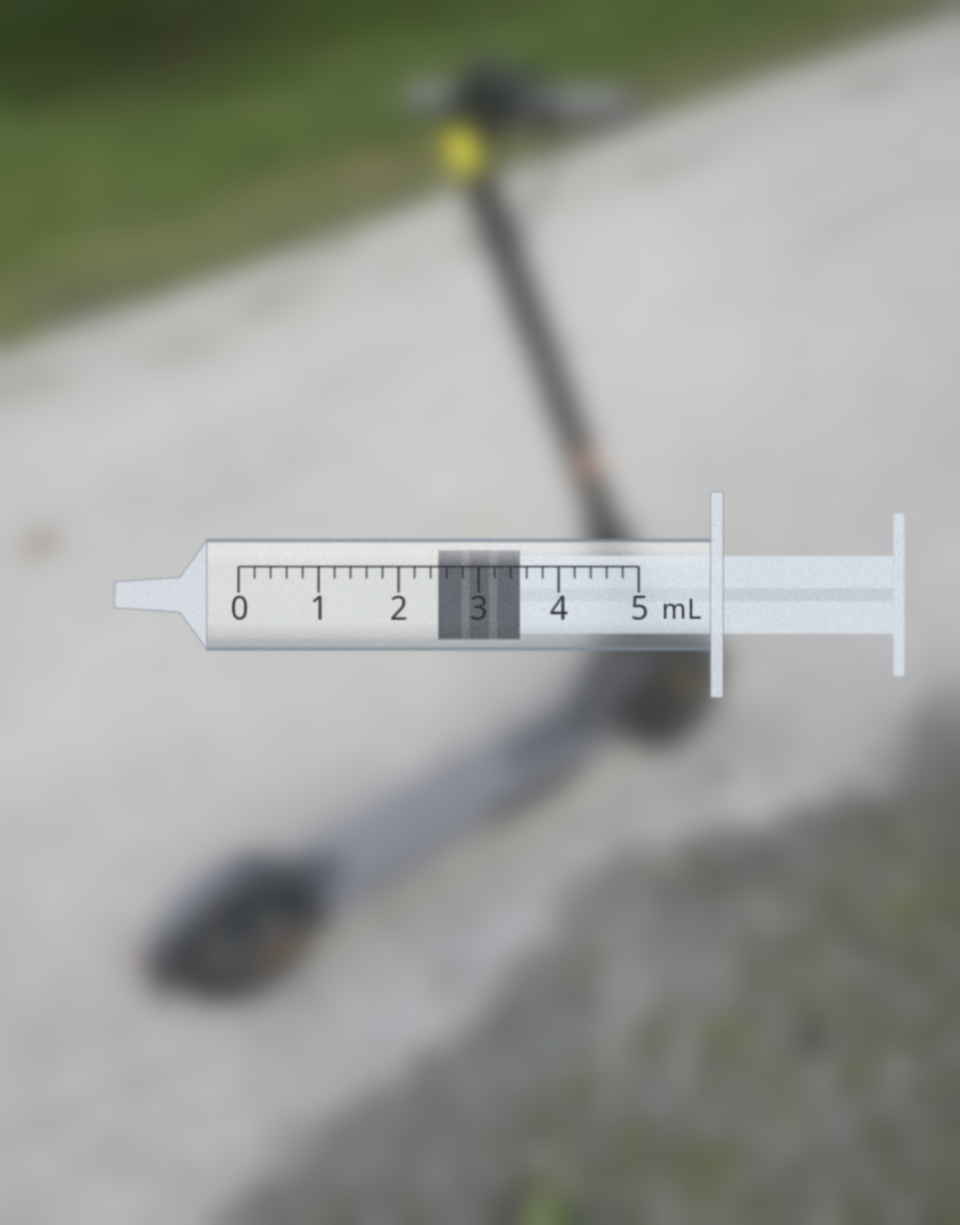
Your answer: 2.5 (mL)
